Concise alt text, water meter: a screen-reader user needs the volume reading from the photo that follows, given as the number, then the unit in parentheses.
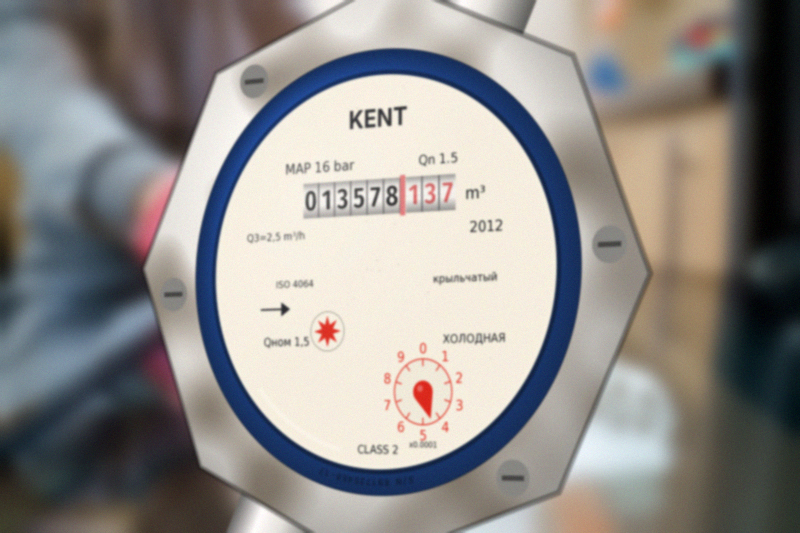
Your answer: 13578.1374 (m³)
